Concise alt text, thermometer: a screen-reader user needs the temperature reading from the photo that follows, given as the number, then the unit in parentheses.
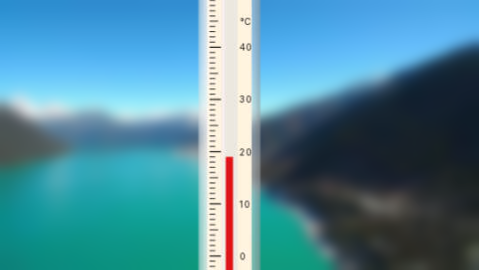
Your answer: 19 (°C)
